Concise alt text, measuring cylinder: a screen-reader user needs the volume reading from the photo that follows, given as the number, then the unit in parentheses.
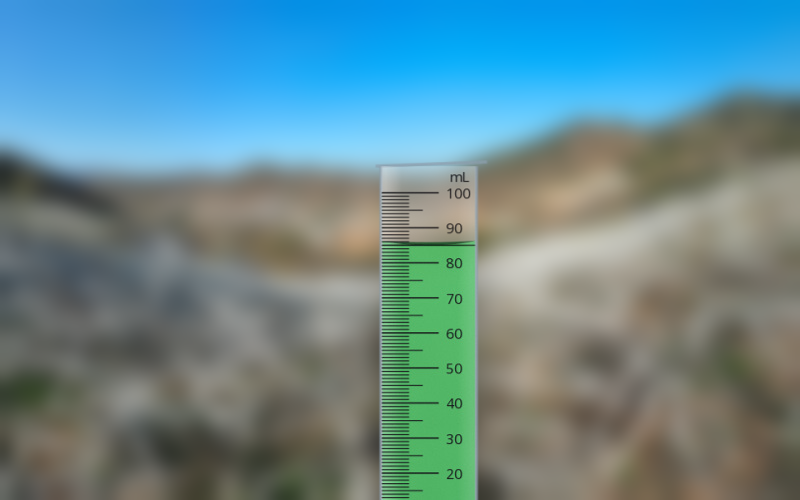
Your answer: 85 (mL)
